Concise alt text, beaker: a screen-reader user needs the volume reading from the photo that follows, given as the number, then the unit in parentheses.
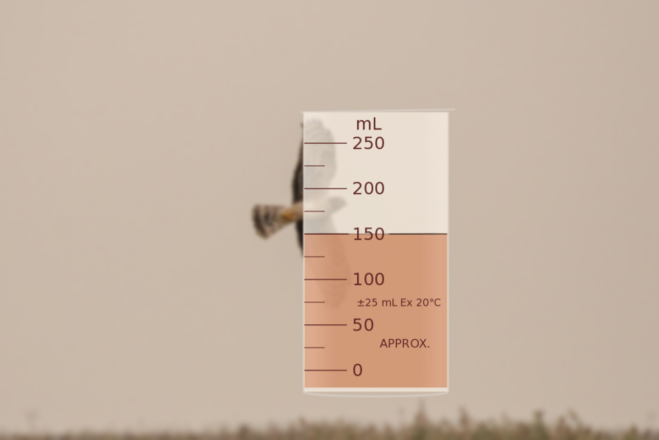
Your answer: 150 (mL)
